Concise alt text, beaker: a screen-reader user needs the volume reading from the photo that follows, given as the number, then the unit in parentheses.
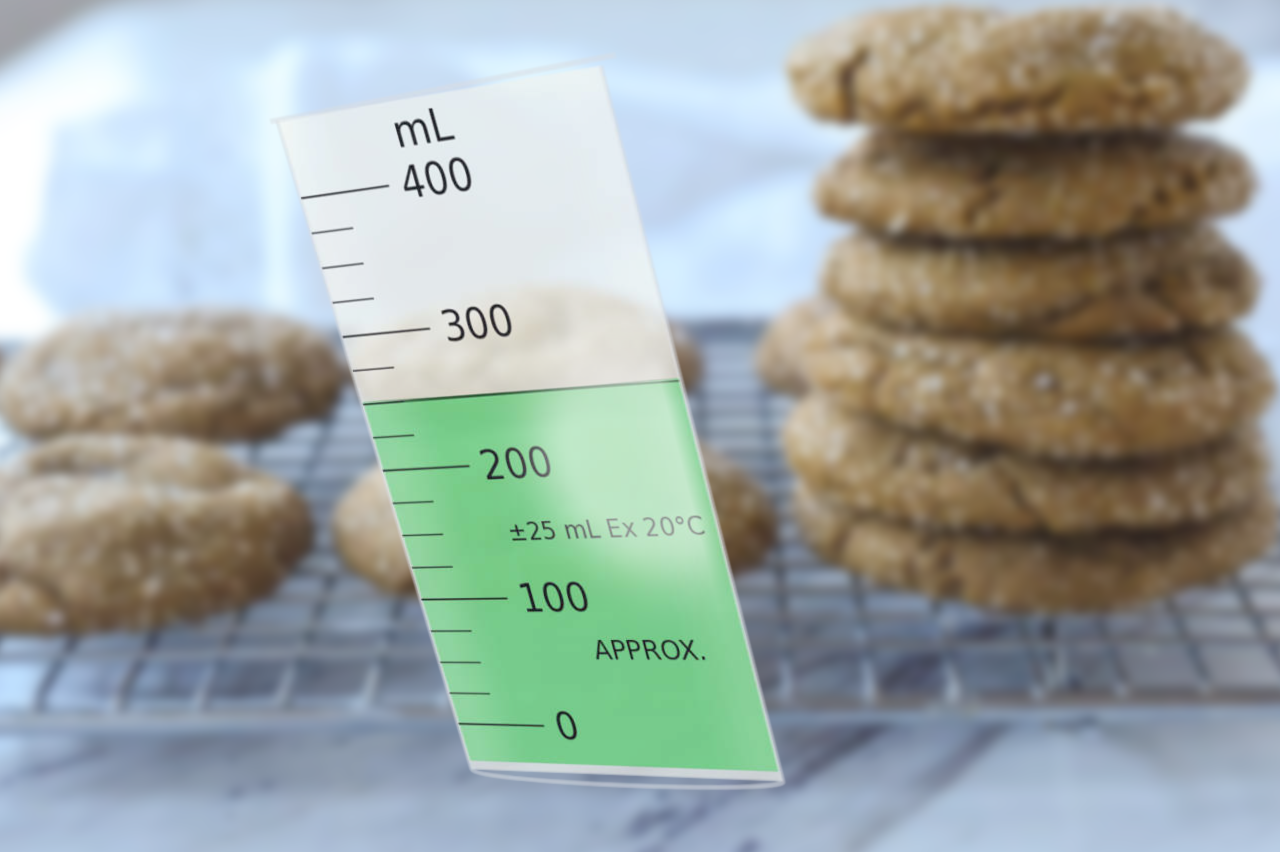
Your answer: 250 (mL)
